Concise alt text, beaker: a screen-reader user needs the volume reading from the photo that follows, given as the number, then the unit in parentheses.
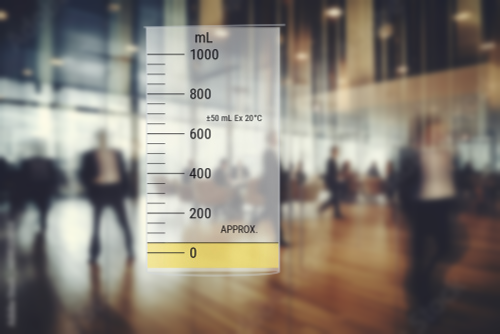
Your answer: 50 (mL)
